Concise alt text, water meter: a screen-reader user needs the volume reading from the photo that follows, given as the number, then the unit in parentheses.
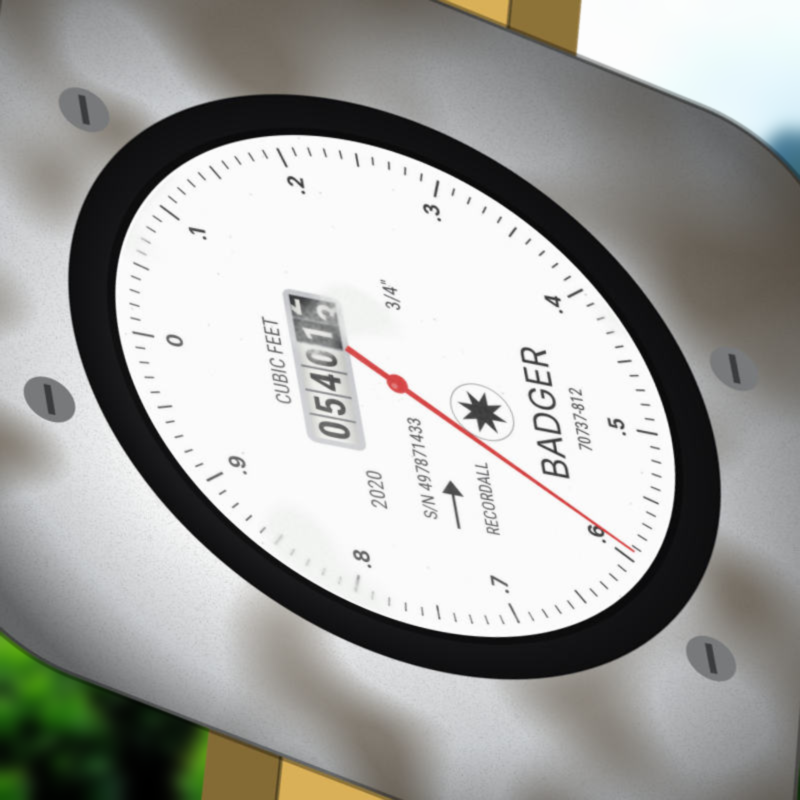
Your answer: 54012.59 (ft³)
